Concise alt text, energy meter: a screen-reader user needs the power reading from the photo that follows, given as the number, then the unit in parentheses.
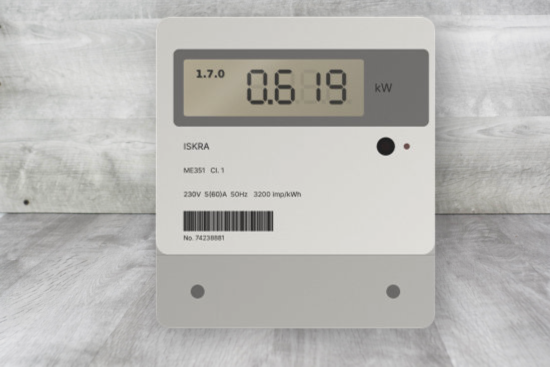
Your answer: 0.619 (kW)
